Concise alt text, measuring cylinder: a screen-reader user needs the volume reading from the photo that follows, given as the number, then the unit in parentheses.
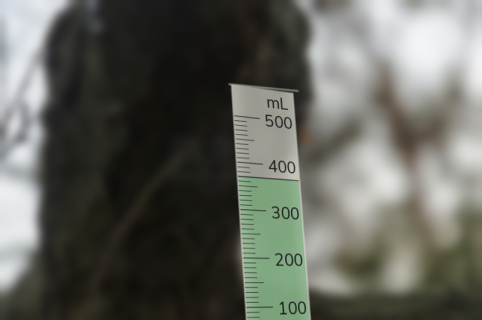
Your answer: 370 (mL)
